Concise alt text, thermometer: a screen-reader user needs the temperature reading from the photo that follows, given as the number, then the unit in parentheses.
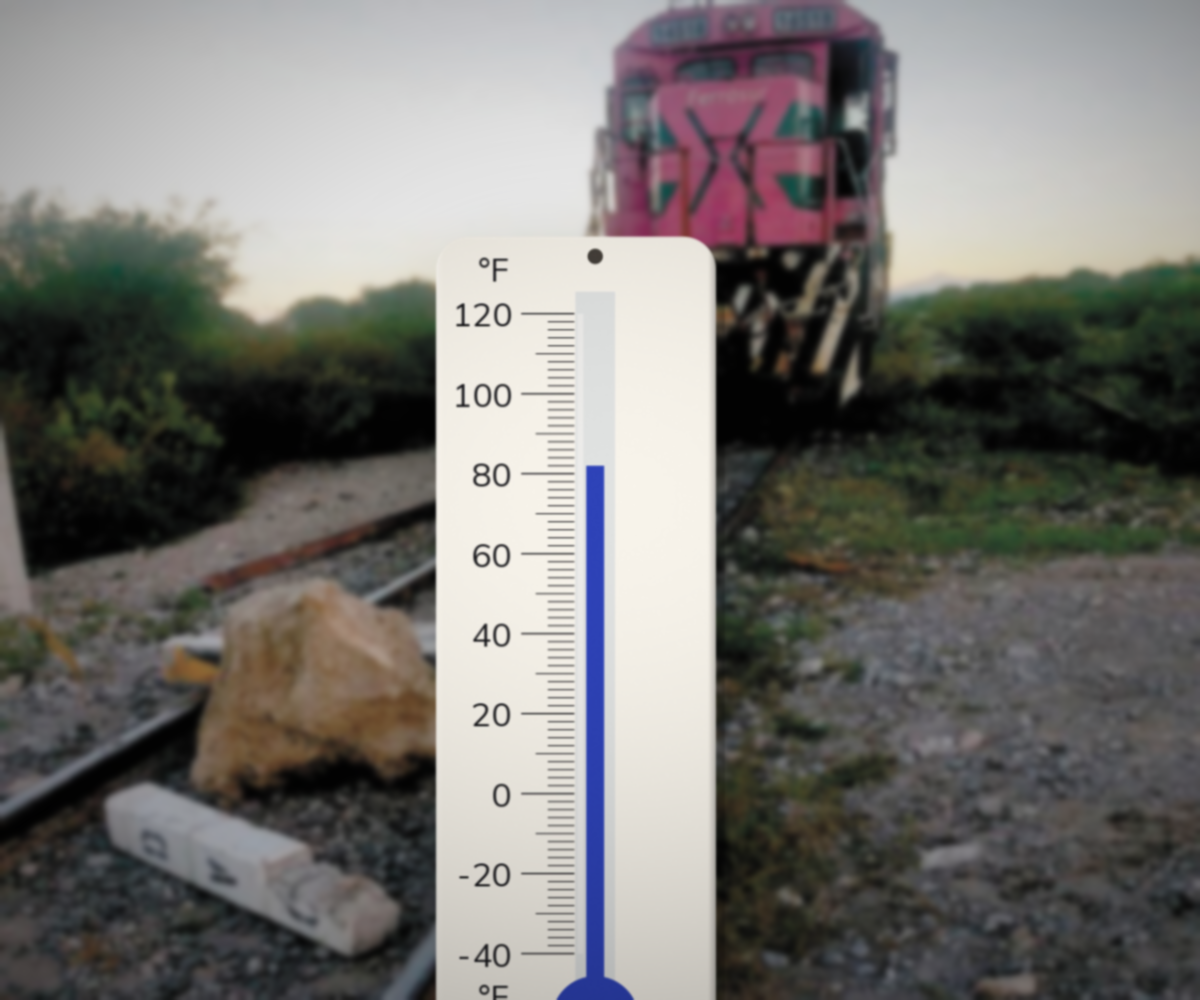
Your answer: 82 (°F)
